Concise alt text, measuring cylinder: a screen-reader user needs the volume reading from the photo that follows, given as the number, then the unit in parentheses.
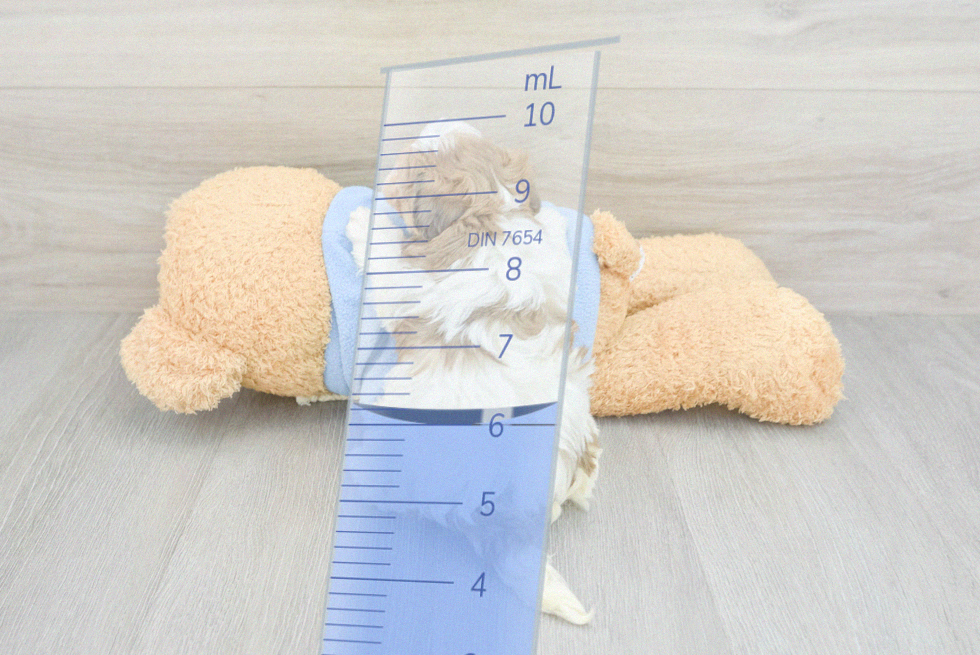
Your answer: 6 (mL)
